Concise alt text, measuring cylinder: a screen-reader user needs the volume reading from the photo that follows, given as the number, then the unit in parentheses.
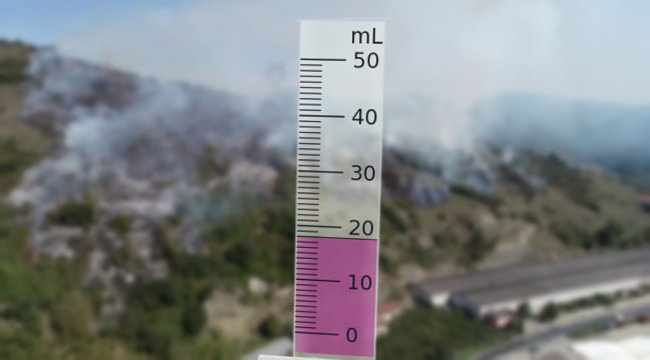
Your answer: 18 (mL)
